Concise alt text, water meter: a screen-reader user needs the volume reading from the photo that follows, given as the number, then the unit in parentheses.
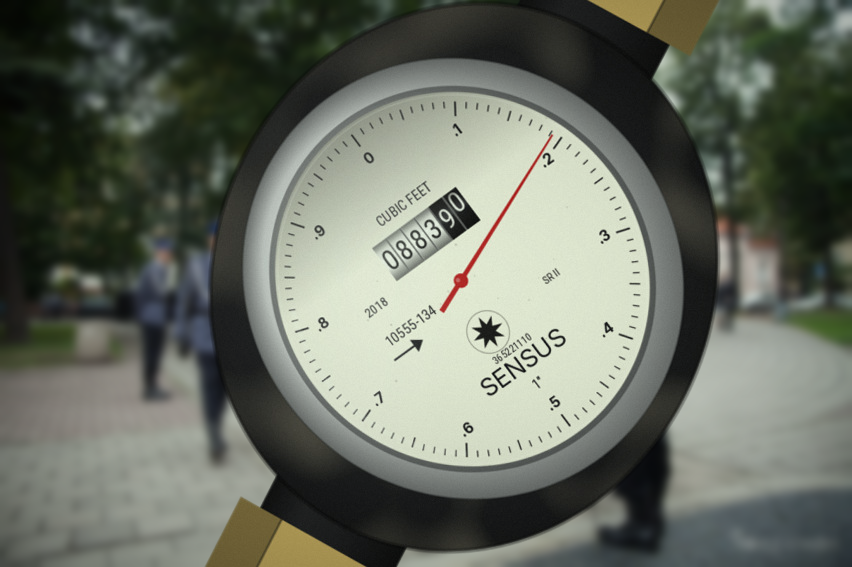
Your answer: 88390.19 (ft³)
